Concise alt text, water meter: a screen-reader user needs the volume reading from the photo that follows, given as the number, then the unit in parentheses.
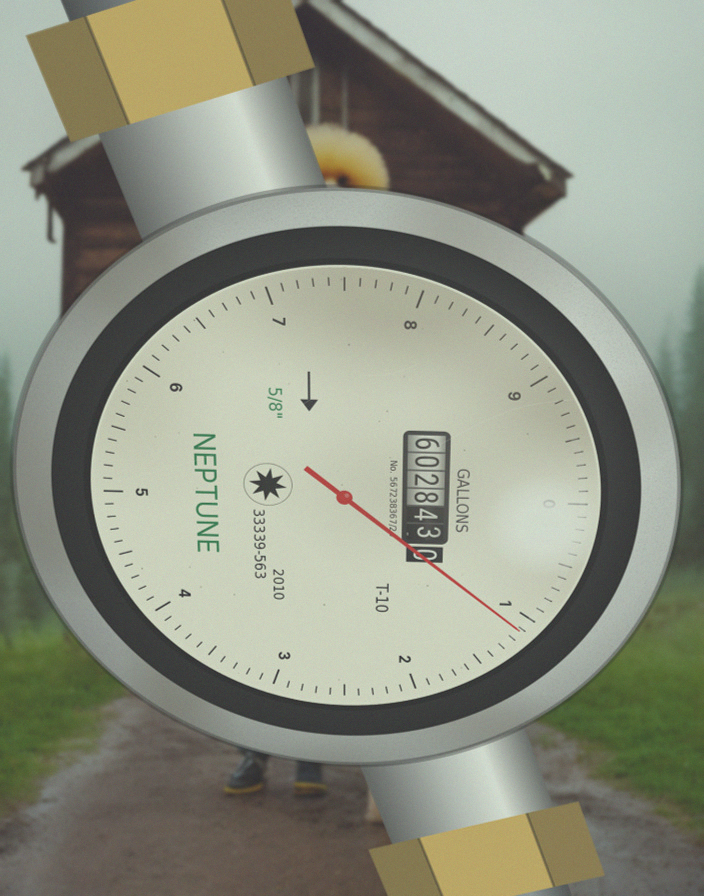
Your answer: 6028431.1 (gal)
